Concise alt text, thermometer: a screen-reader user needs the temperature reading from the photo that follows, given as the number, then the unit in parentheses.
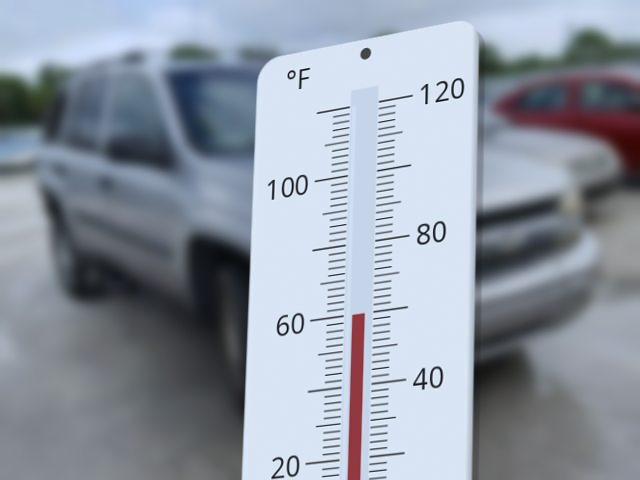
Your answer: 60 (°F)
